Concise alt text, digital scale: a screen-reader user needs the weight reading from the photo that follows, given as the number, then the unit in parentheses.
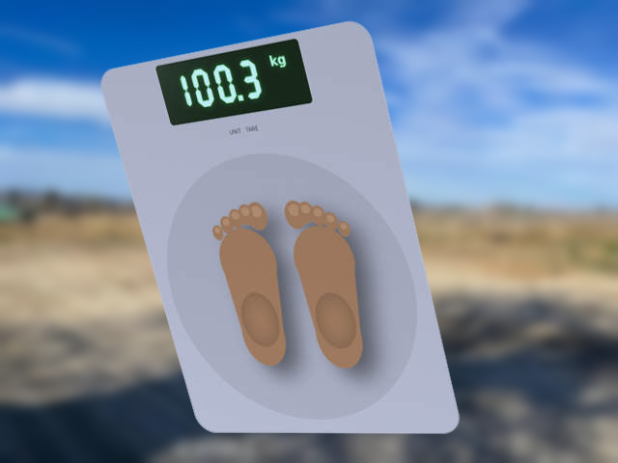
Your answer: 100.3 (kg)
